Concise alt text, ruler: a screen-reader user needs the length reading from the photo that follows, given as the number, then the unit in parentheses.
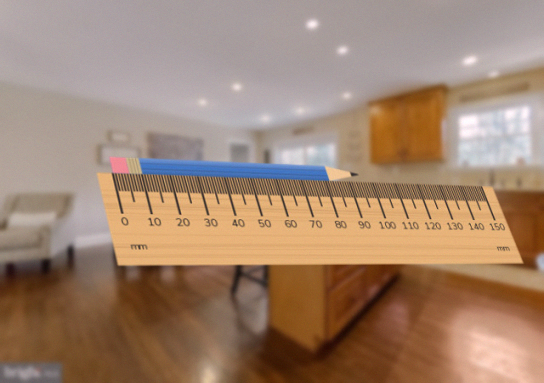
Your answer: 95 (mm)
